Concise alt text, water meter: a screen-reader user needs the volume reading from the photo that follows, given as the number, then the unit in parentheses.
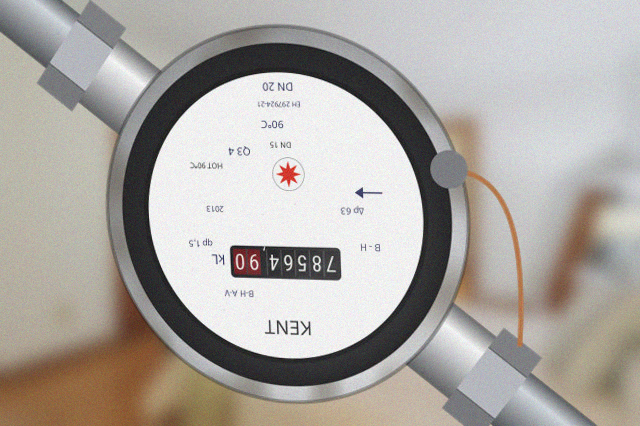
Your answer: 78564.90 (kL)
